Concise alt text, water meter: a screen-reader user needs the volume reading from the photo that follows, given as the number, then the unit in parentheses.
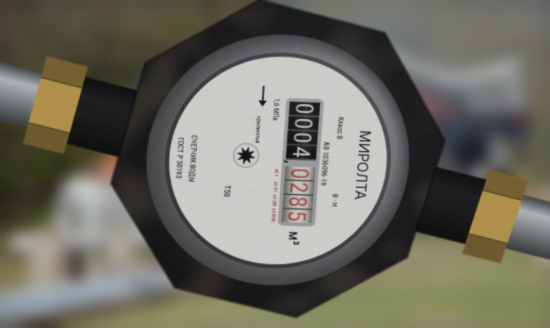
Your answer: 4.0285 (m³)
